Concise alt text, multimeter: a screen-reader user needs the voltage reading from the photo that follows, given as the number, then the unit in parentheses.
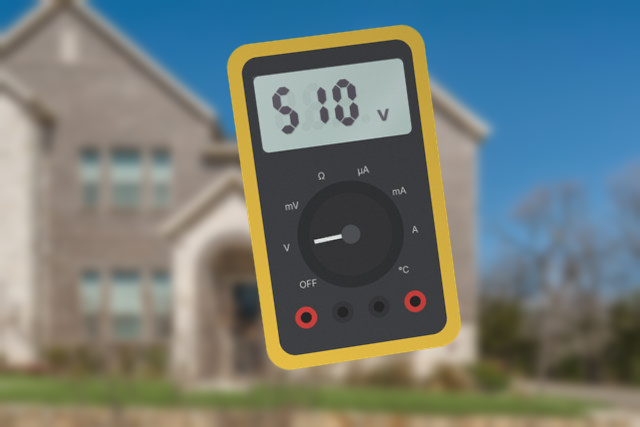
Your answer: 510 (V)
